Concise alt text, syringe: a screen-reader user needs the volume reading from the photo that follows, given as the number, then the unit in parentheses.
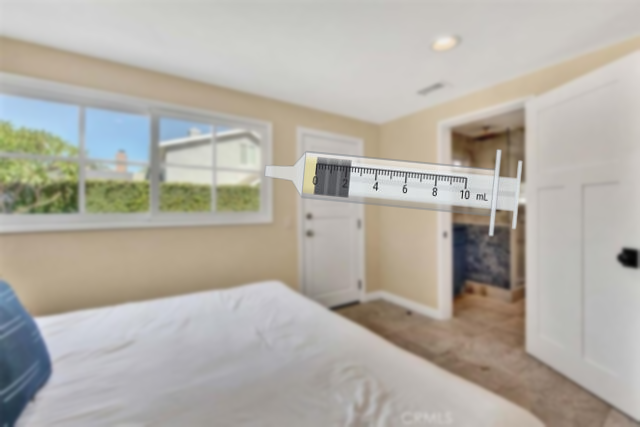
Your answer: 0 (mL)
